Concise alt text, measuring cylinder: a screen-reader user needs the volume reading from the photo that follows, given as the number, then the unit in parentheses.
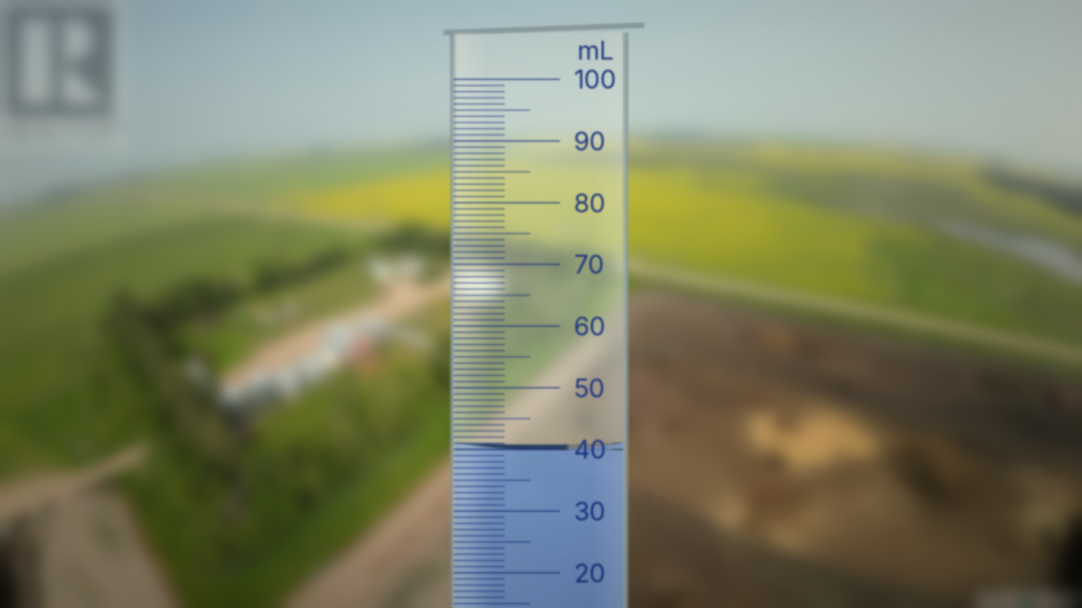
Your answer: 40 (mL)
